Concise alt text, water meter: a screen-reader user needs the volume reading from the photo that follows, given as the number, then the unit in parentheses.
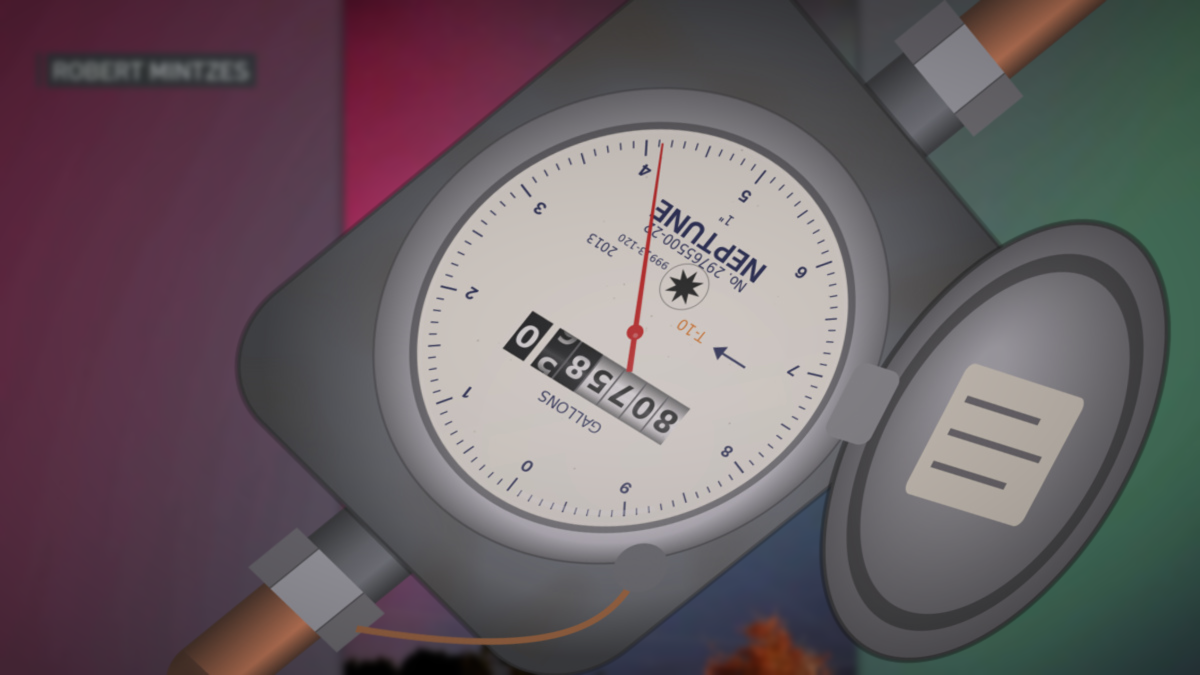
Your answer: 8075854.1 (gal)
